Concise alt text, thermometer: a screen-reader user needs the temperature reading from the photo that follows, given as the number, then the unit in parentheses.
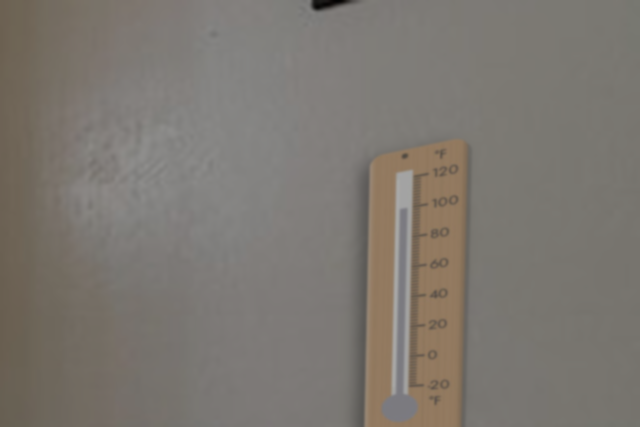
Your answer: 100 (°F)
